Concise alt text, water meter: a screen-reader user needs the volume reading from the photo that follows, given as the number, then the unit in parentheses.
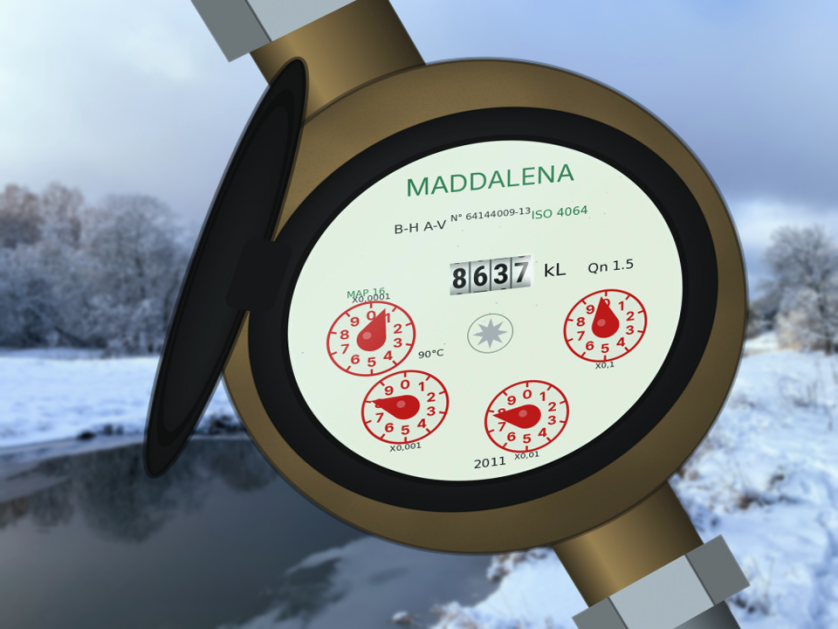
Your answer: 8636.9780 (kL)
